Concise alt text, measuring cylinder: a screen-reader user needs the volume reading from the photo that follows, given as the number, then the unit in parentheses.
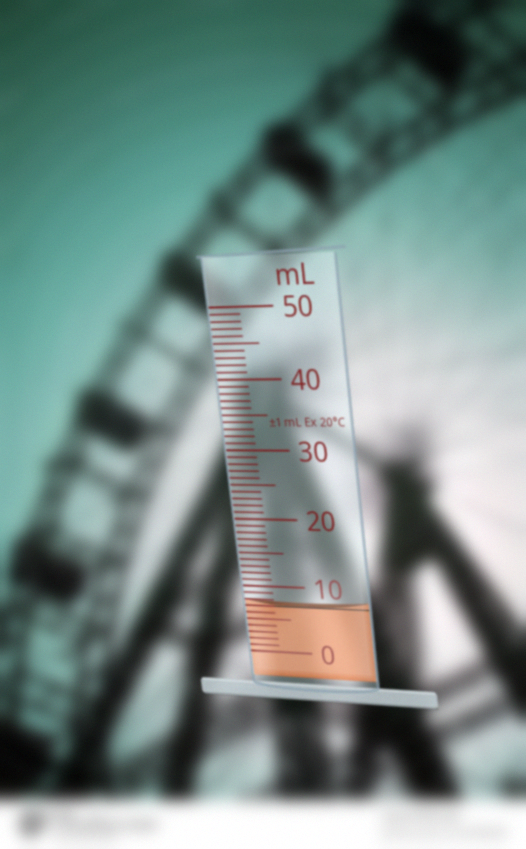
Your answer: 7 (mL)
